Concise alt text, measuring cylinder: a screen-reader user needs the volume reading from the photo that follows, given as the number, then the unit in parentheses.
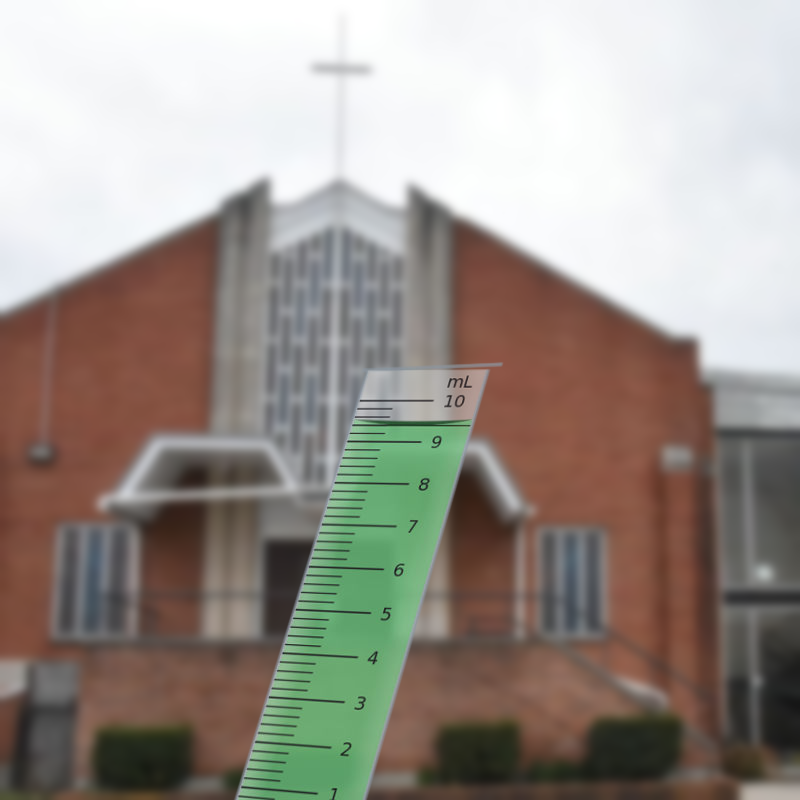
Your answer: 9.4 (mL)
